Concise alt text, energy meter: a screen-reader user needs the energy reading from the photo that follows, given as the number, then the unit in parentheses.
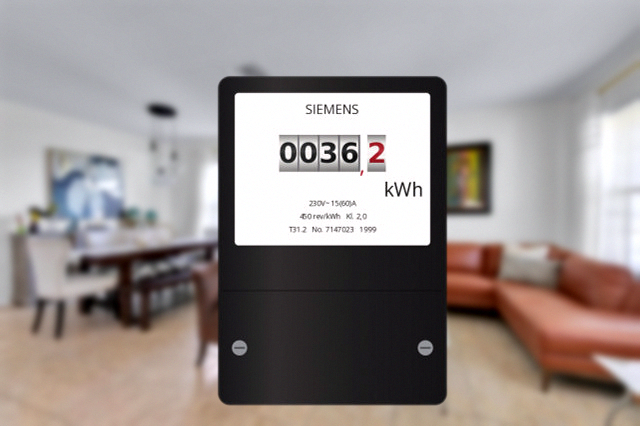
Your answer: 36.2 (kWh)
